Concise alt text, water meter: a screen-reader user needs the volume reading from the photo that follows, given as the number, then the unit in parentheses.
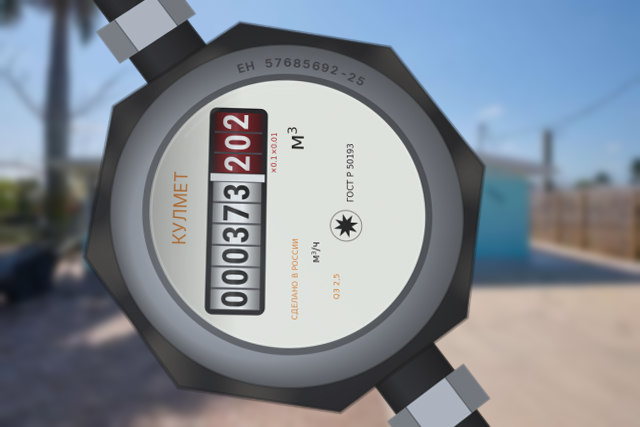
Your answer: 373.202 (m³)
